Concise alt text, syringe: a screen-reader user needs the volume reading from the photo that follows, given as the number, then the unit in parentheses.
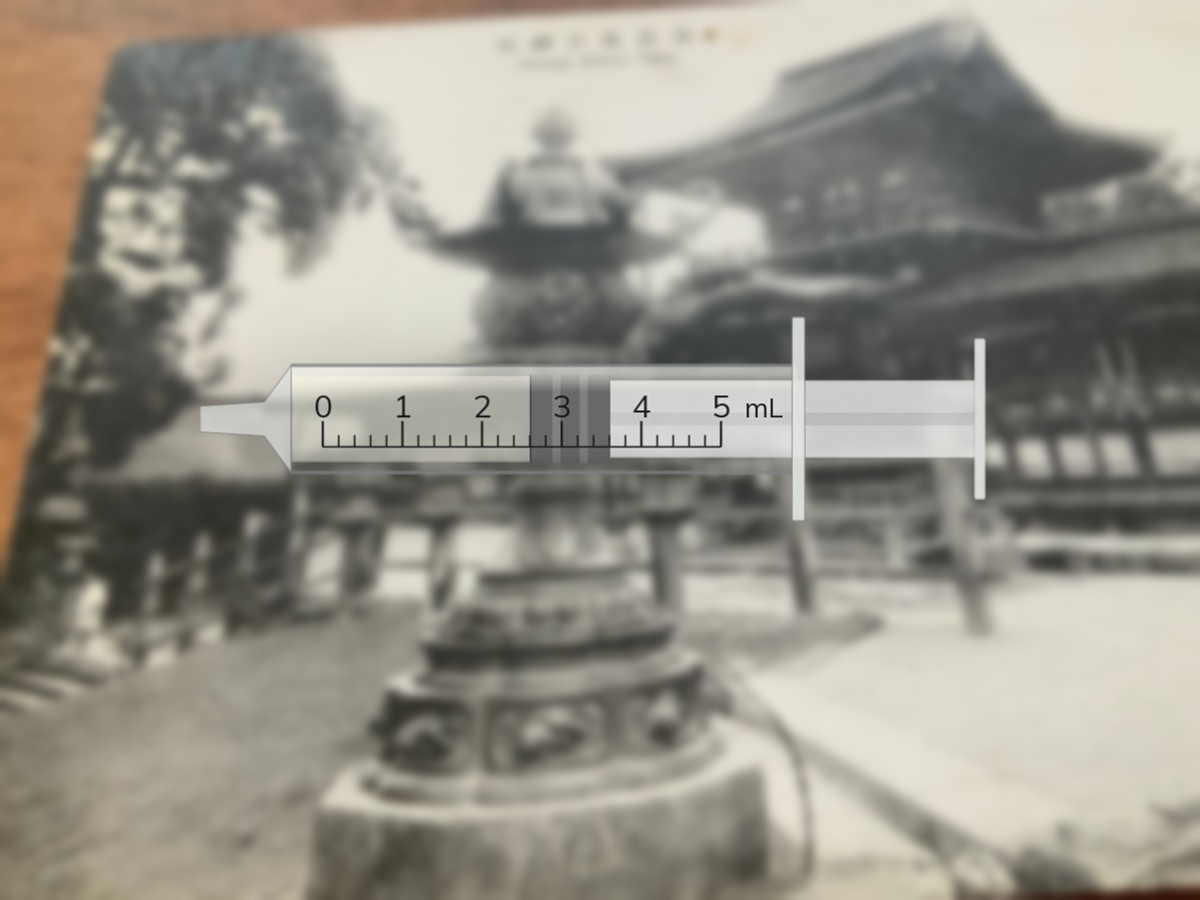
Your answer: 2.6 (mL)
